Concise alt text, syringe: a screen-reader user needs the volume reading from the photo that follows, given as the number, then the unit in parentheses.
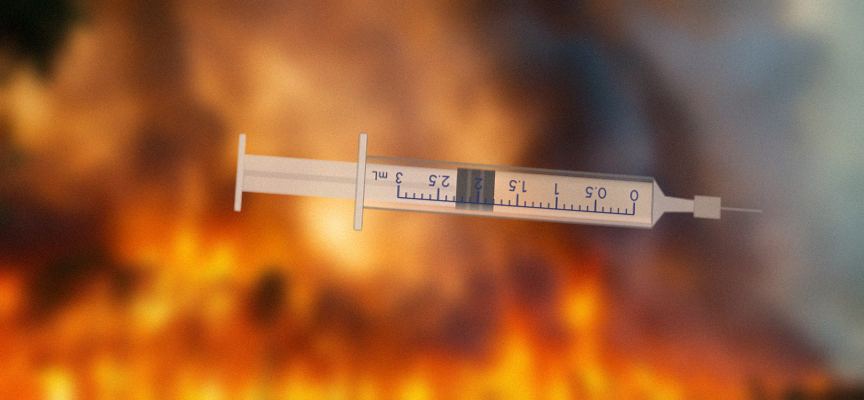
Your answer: 1.8 (mL)
